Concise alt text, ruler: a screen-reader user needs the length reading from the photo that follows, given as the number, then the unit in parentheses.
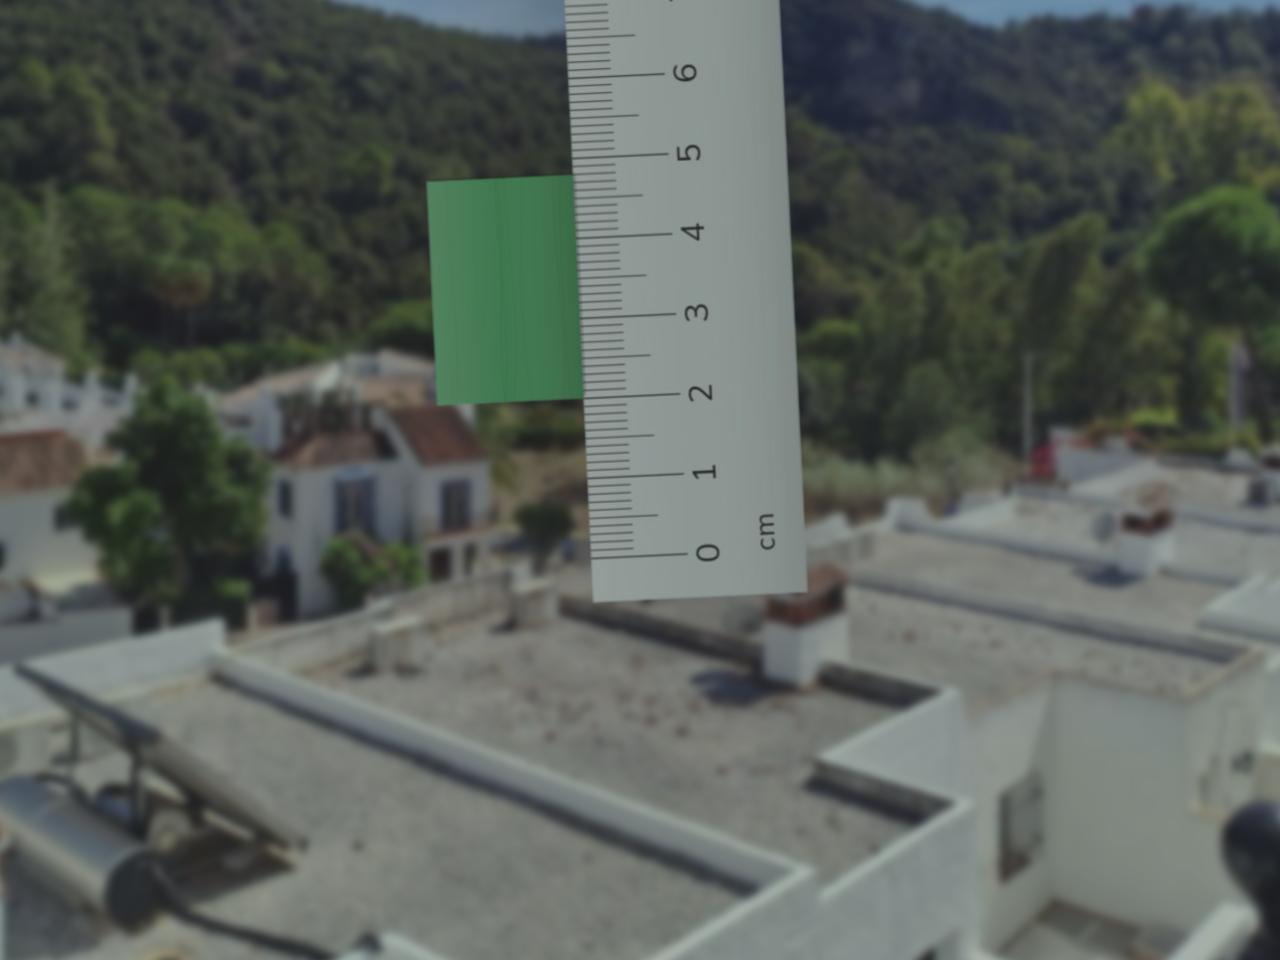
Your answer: 2.8 (cm)
